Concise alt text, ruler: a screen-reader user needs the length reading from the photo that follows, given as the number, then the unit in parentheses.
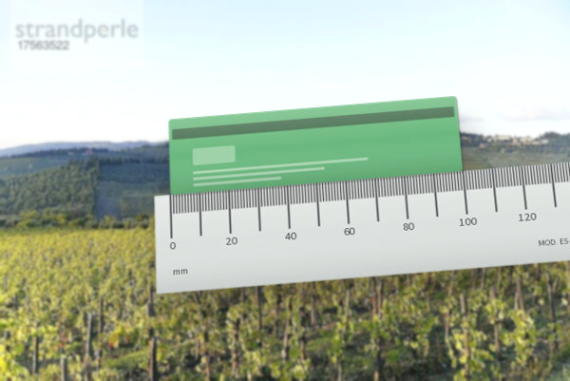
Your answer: 100 (mm)
